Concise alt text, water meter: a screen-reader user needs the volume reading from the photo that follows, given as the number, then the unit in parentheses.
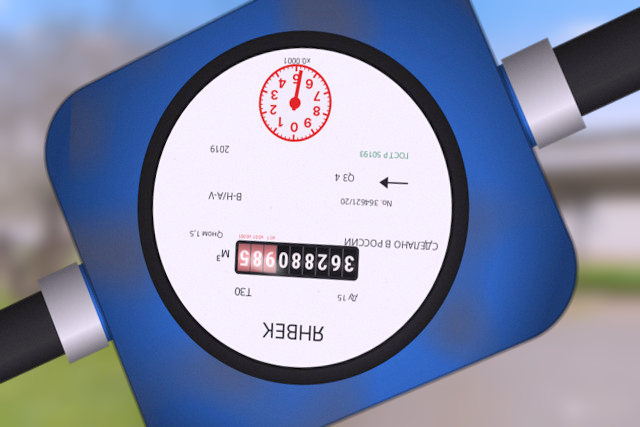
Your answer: 362880.9855 (m³)
